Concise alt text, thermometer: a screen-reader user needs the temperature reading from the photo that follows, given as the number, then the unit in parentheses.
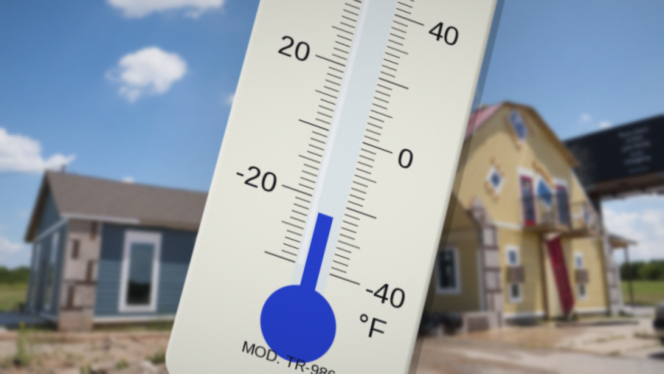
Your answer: -24 (°F)
